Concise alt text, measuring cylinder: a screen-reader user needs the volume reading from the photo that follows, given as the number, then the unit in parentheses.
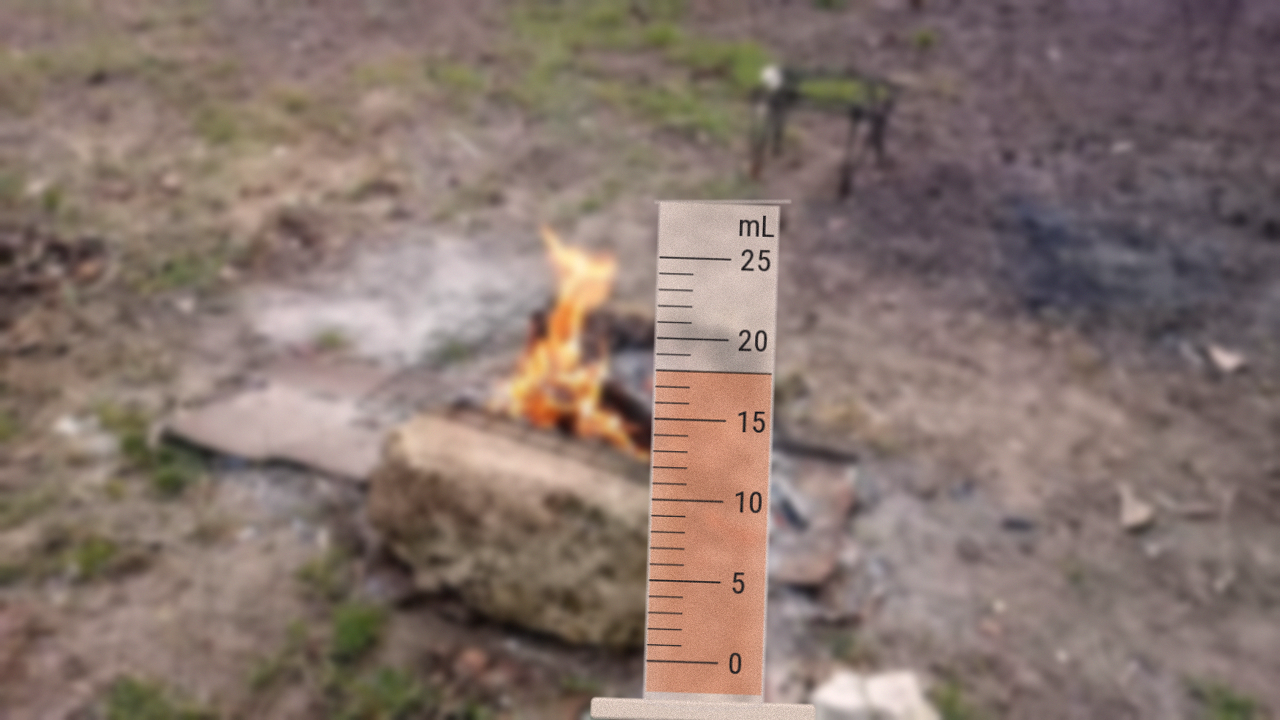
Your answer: 18 (mL)
